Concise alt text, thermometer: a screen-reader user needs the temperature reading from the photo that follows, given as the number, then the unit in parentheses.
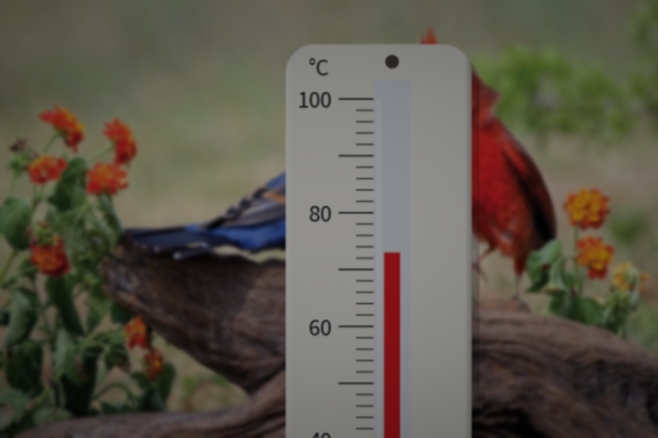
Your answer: 73 (°C)
